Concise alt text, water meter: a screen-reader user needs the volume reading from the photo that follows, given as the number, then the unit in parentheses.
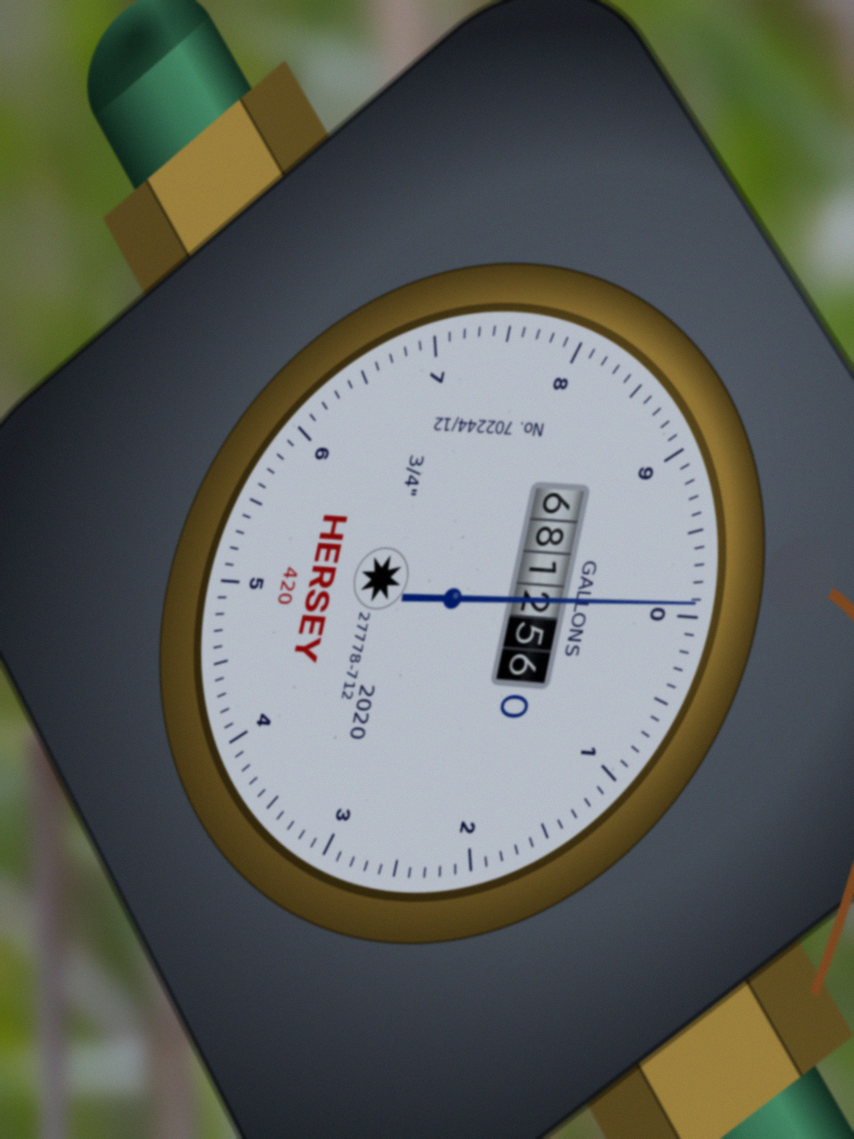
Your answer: 6812559.9 (gal)
